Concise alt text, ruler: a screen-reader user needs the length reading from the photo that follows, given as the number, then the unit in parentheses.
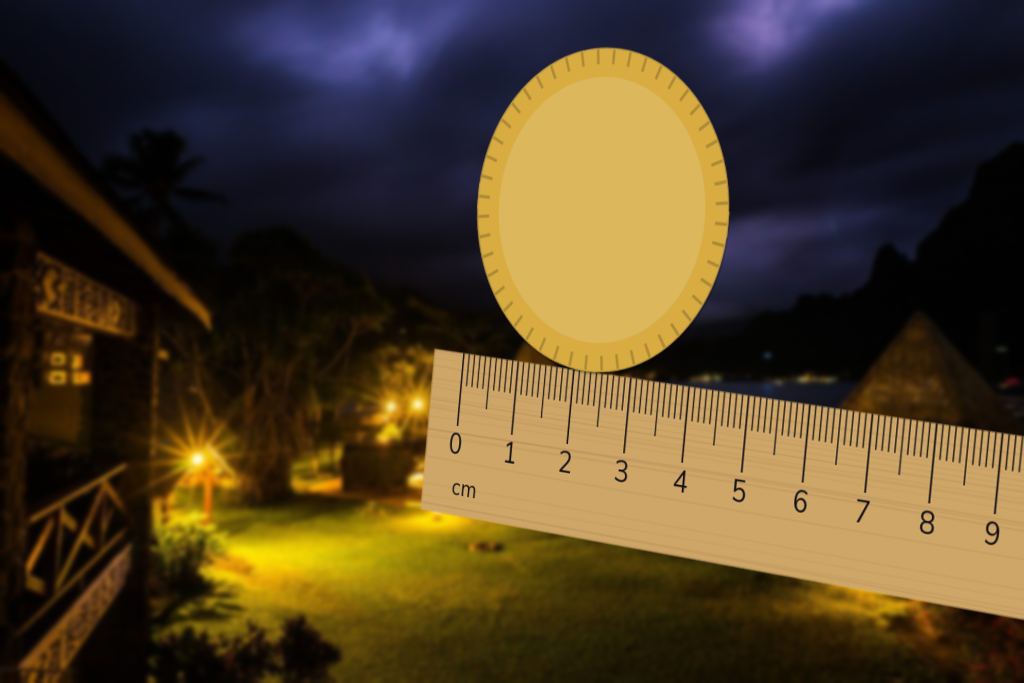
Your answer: 4.4 (cm)
